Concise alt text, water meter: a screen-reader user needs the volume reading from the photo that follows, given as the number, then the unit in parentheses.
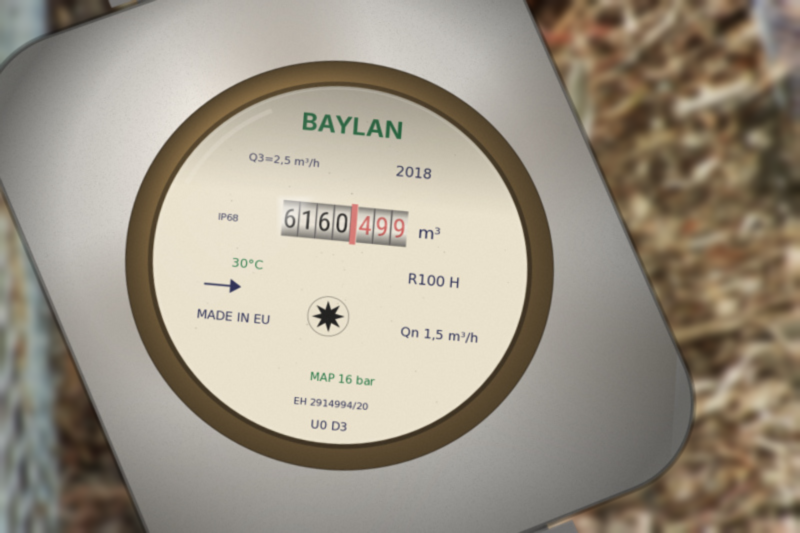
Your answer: 6160.499 (m³)
